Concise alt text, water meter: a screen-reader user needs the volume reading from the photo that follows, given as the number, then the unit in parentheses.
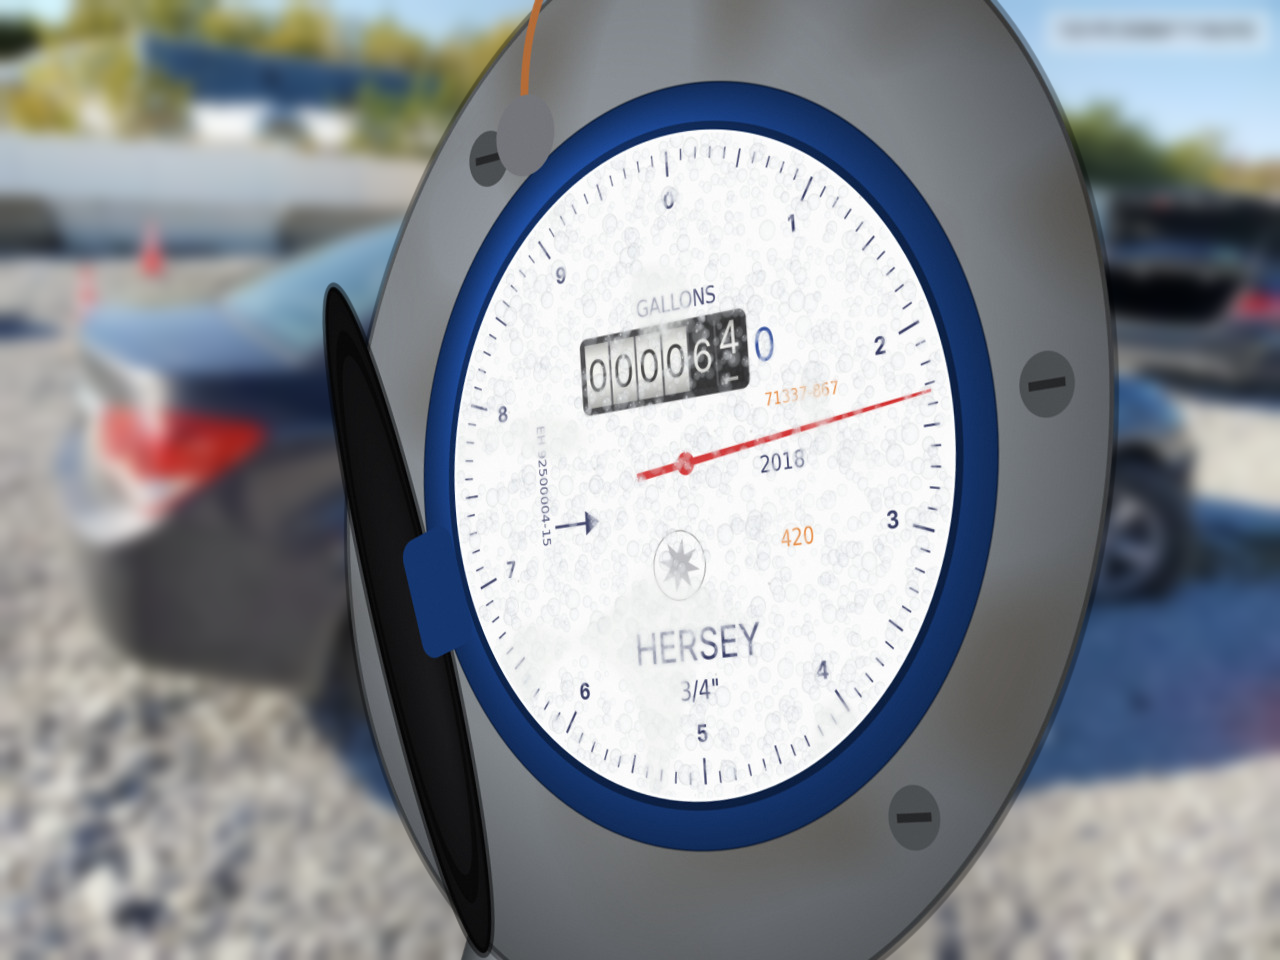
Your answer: 642.3 (gal)
